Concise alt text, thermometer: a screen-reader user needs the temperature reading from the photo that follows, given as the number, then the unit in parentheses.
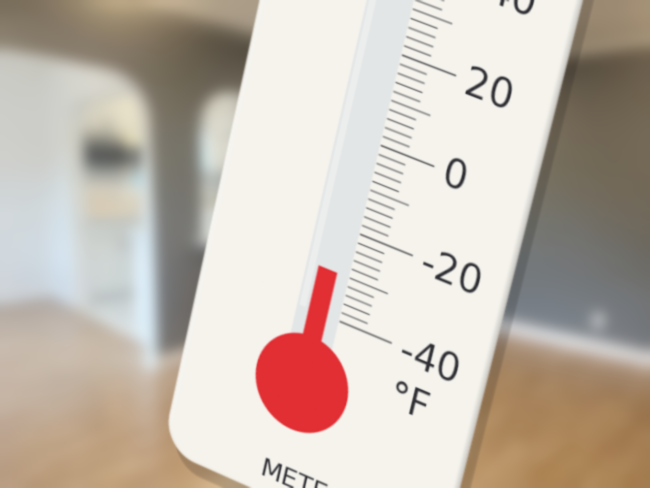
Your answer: -30 (°F)
